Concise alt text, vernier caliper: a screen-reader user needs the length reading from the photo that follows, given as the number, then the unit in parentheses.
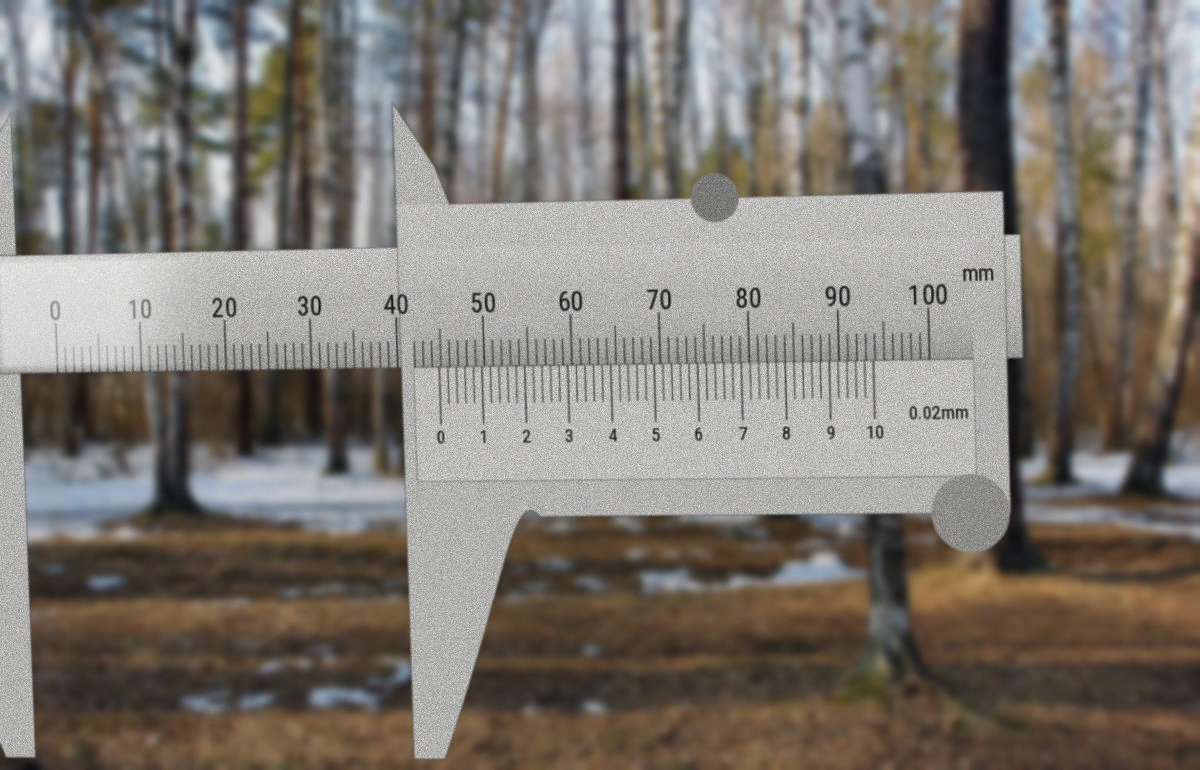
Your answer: 44.8 (mm)
